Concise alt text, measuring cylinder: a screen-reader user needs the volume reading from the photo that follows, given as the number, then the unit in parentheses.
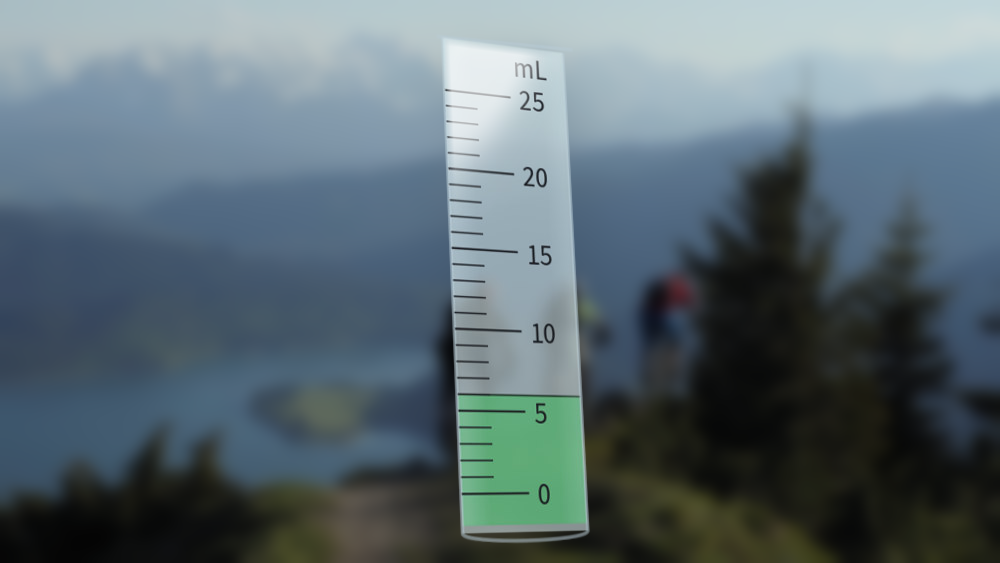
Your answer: 6 (mL)
